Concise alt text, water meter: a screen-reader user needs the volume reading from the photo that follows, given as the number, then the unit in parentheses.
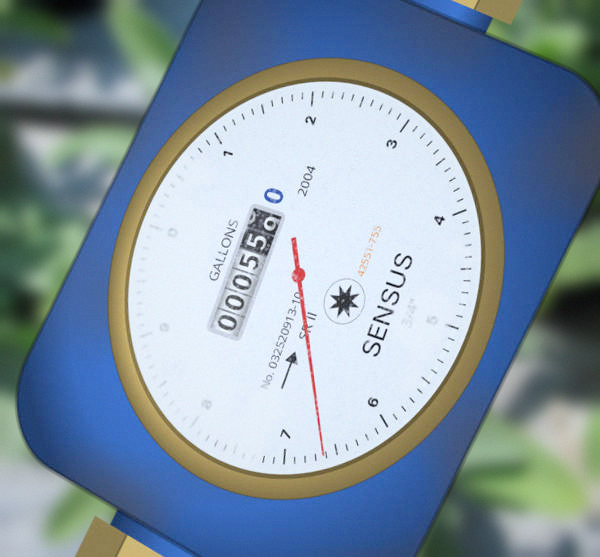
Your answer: 5586.6 (gal)
